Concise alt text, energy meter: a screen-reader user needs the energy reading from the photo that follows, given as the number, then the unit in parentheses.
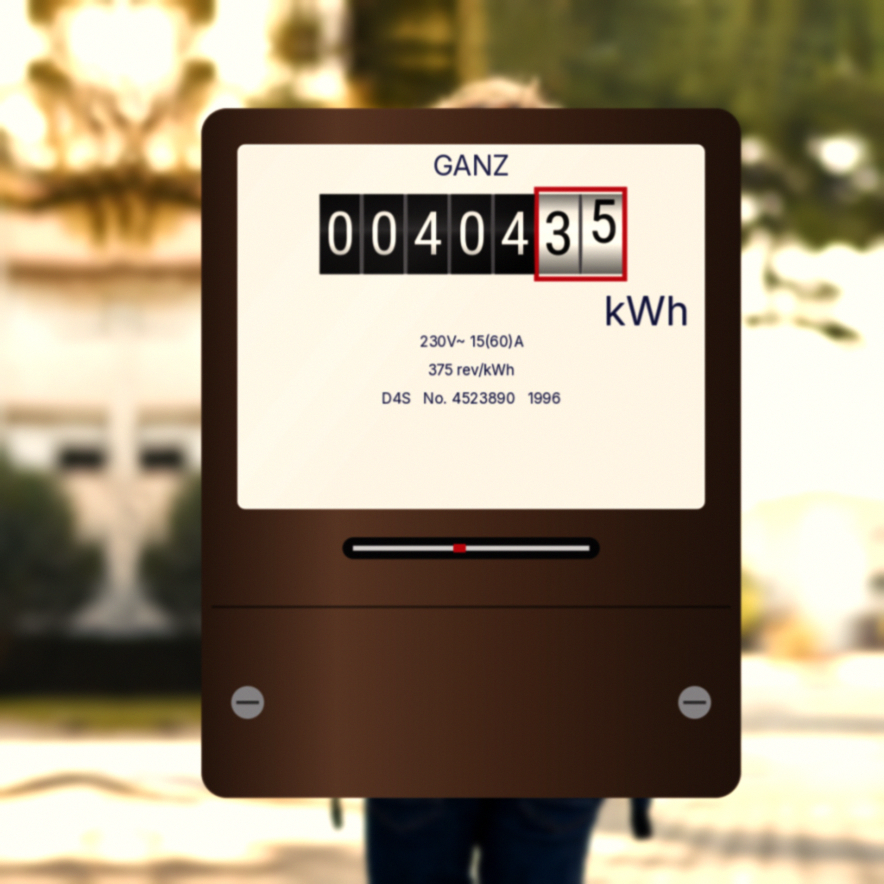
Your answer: 404.35 (kWh)
